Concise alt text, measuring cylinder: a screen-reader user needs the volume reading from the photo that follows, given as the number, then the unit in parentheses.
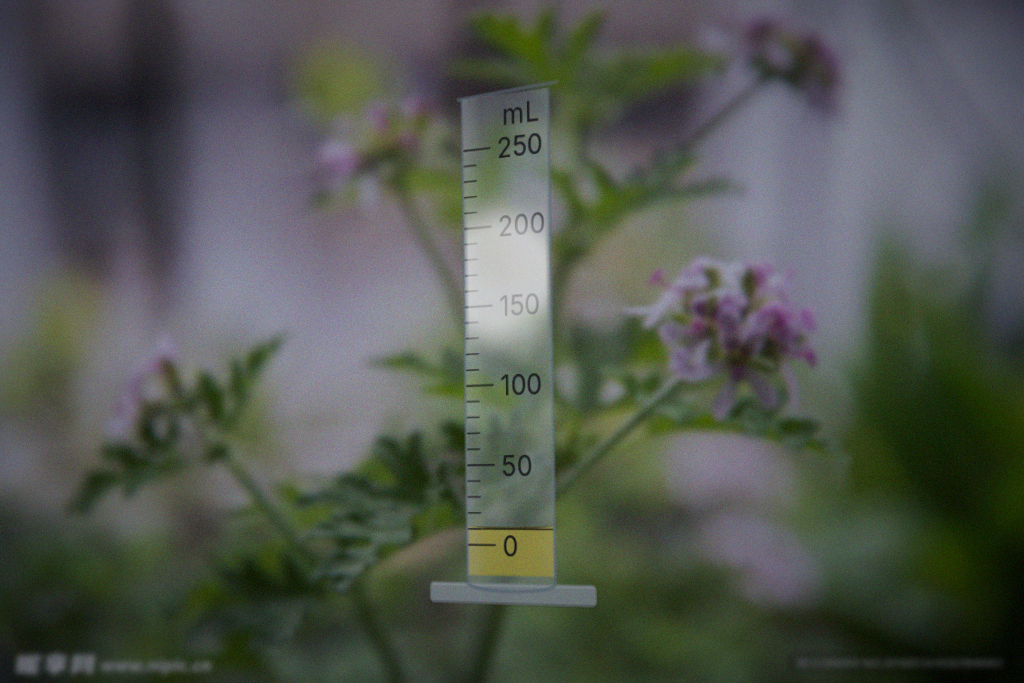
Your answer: 10 (mL)
